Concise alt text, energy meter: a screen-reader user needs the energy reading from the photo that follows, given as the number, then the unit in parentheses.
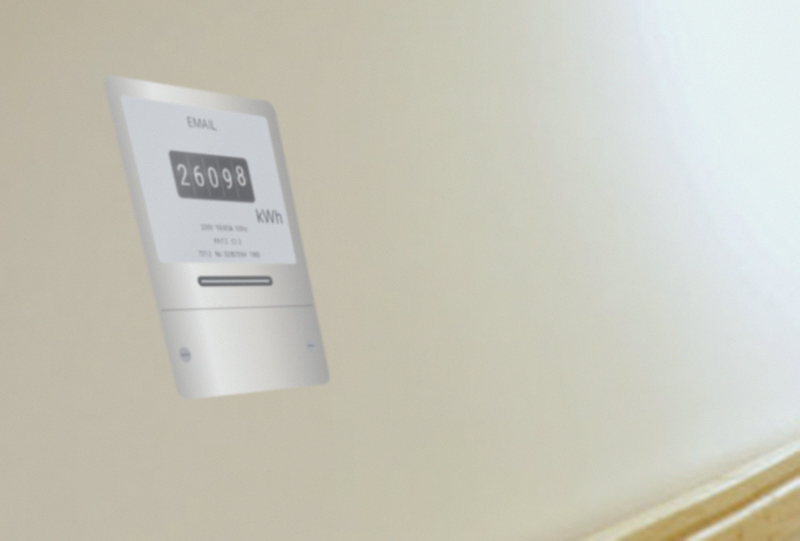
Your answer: 26098 (kWh)
